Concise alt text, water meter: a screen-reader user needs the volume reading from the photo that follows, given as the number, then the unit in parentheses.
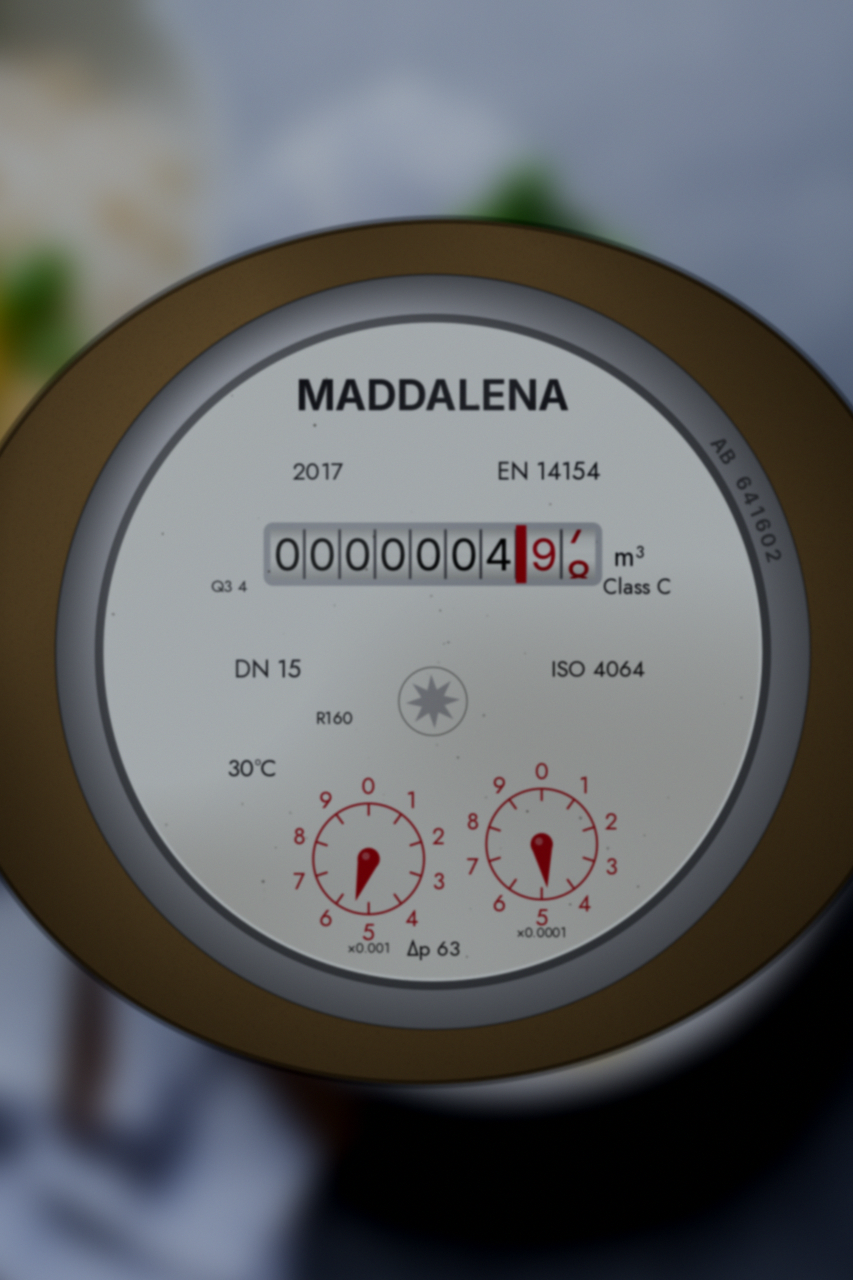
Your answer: 4.9754 (m³)
